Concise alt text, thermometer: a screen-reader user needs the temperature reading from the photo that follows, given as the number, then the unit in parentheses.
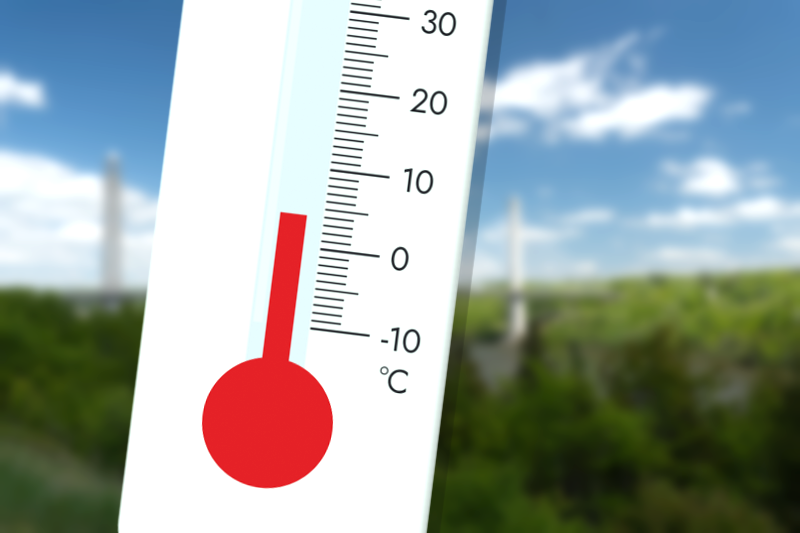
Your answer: 4 (°C)
